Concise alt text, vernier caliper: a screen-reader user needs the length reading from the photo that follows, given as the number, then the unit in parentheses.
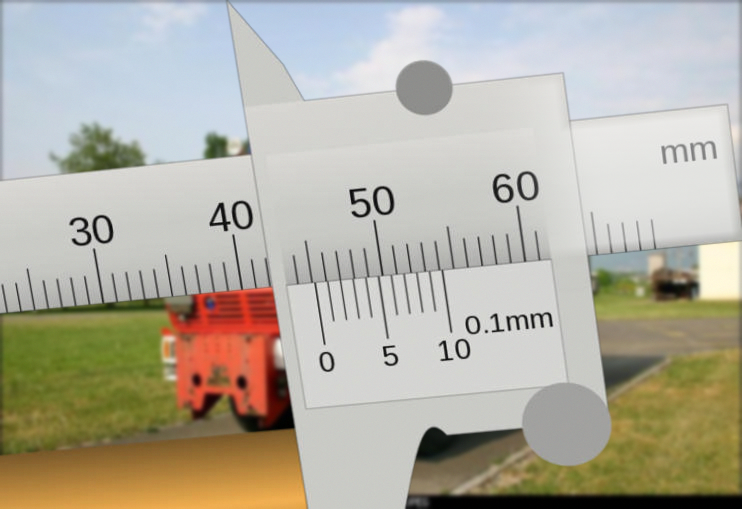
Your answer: 45.2 (mm)
